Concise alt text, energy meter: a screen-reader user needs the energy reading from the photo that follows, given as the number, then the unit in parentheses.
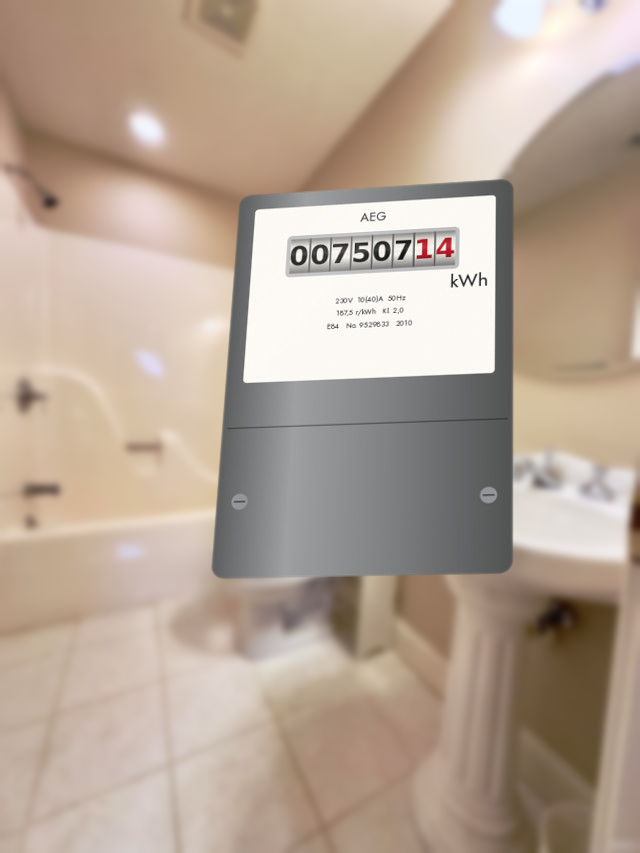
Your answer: 7507.14 (kWh)
